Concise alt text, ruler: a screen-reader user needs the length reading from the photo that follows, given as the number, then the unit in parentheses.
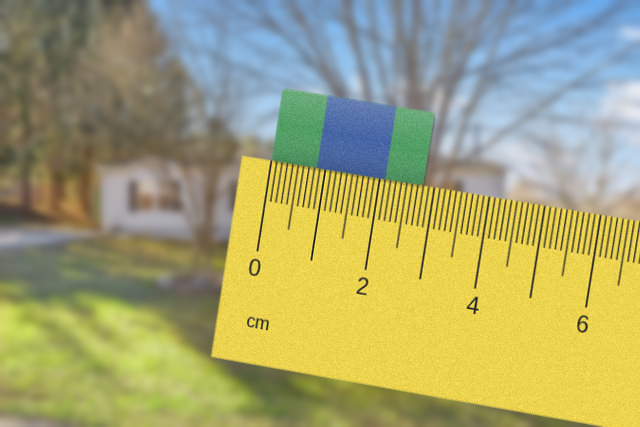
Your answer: 2.8 (cm)
